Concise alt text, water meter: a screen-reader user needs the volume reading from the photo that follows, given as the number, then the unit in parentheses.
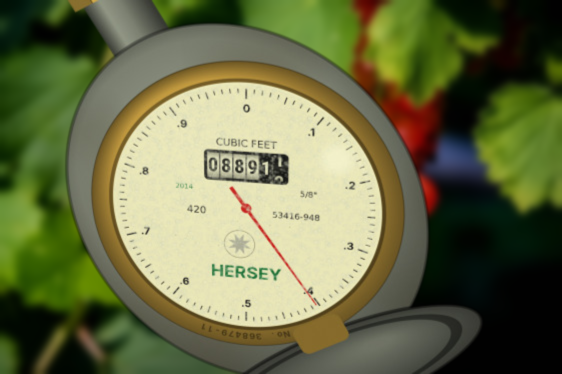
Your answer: 88911.40 (ft³)
